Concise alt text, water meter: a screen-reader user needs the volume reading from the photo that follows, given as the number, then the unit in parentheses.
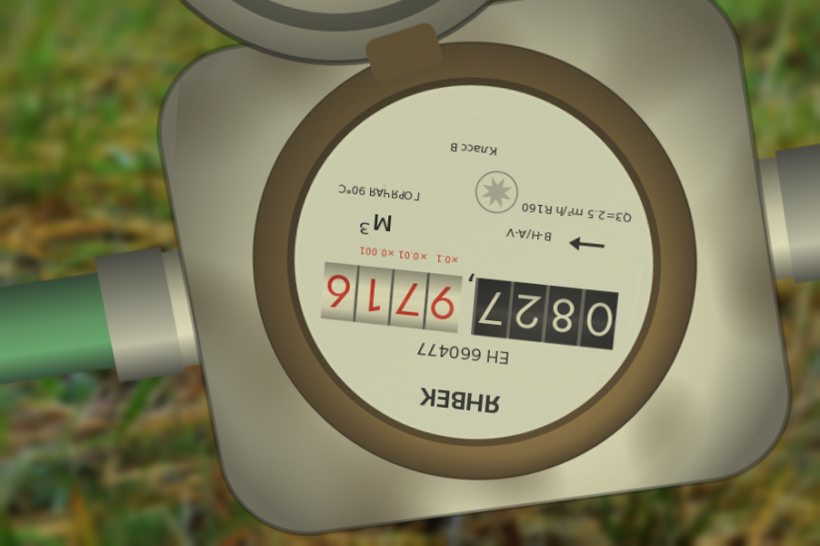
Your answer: 827.9716 (m³)
